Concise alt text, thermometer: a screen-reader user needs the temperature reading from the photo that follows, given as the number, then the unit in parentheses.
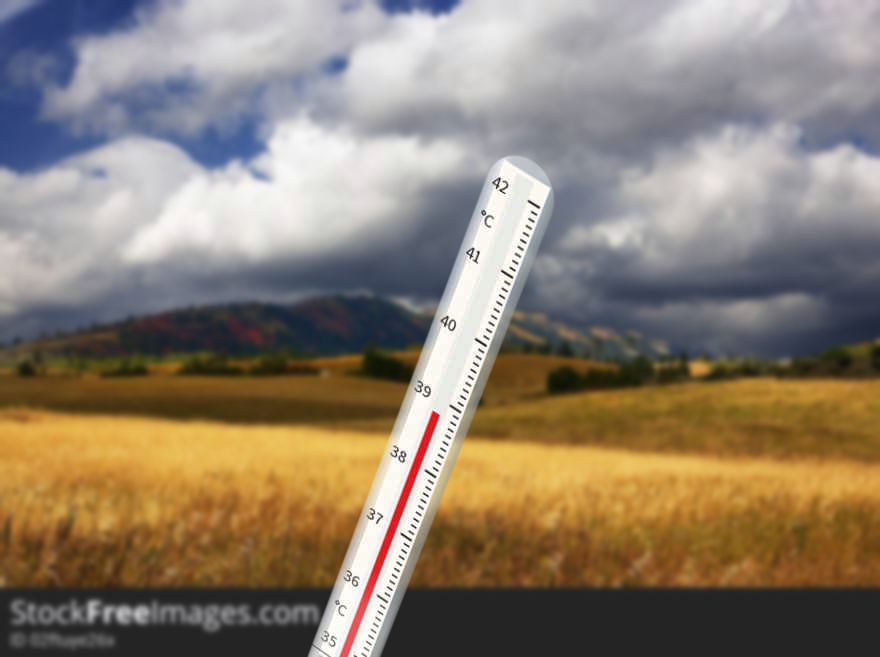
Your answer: 38.8 (°C)
